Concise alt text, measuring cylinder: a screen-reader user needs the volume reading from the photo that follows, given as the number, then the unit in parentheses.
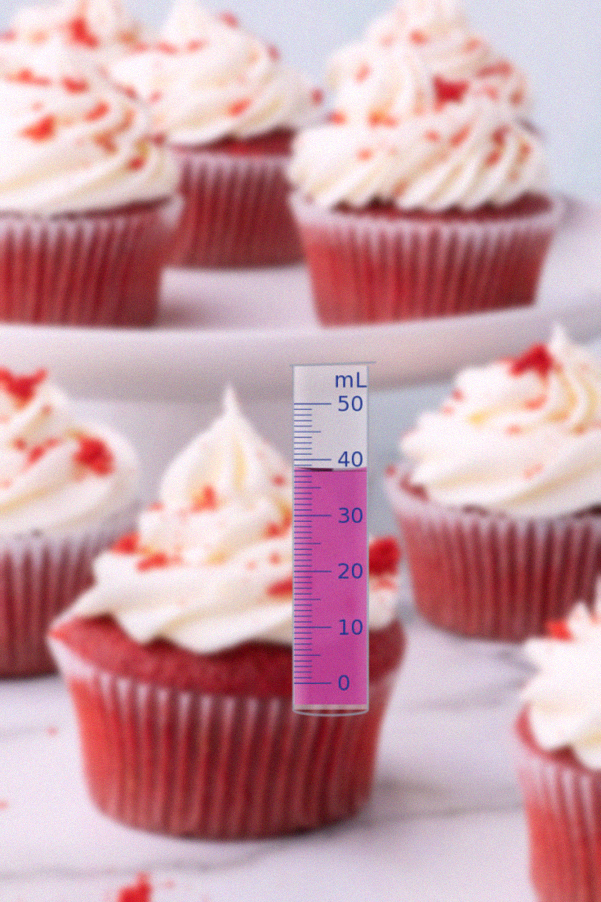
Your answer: 38 (mL)
